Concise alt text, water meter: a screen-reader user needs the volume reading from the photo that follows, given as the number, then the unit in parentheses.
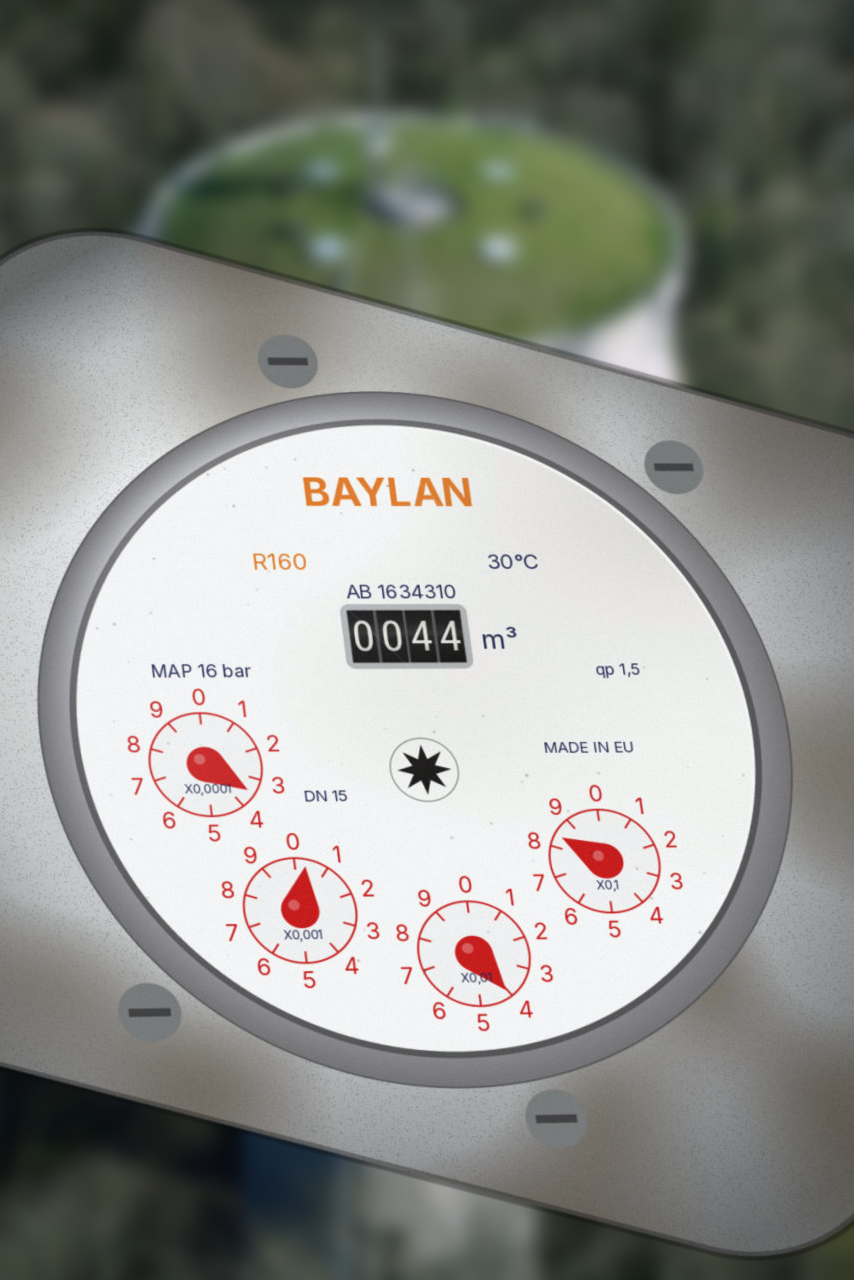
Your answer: 44.8403 (m³)
